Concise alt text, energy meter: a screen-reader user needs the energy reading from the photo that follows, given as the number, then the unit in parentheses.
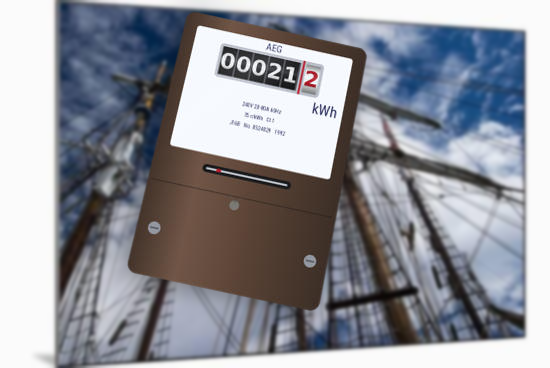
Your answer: 21.2 (kWh)
